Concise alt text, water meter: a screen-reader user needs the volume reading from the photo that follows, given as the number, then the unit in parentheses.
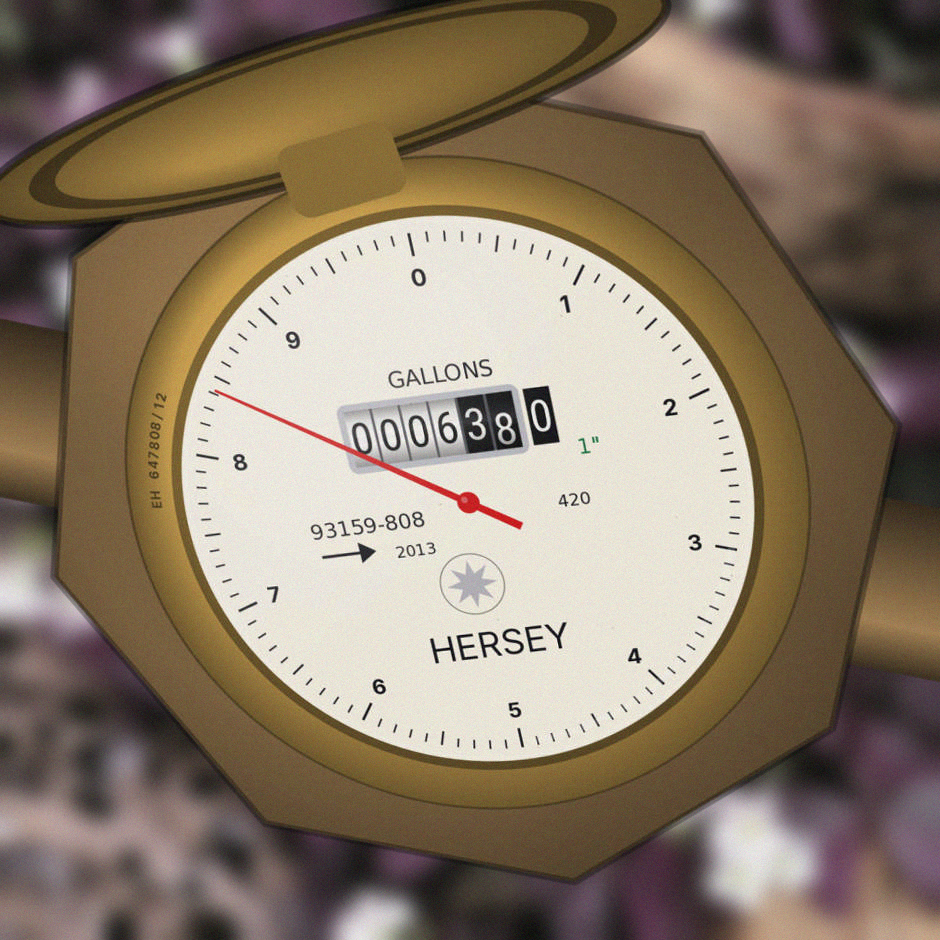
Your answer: 6378.4 (gal)
